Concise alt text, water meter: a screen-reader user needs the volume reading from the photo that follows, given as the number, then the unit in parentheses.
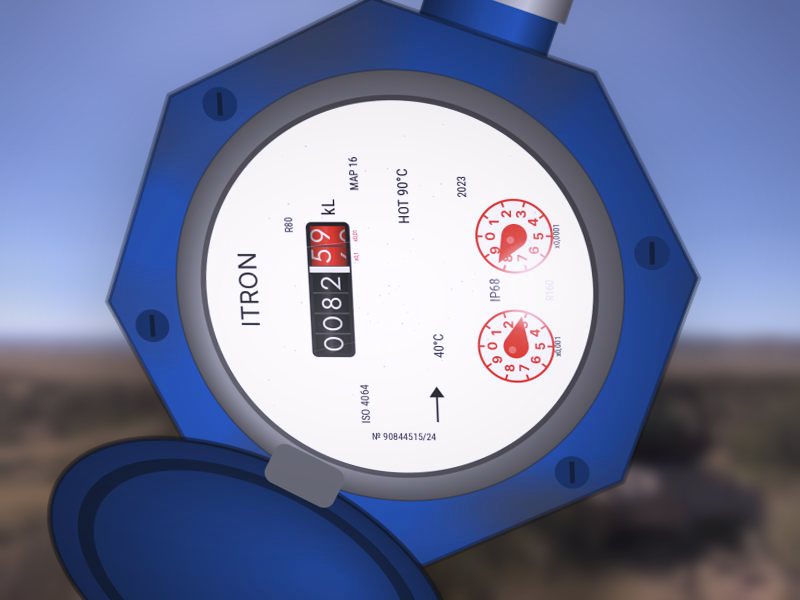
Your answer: 82.5928 (kL)
